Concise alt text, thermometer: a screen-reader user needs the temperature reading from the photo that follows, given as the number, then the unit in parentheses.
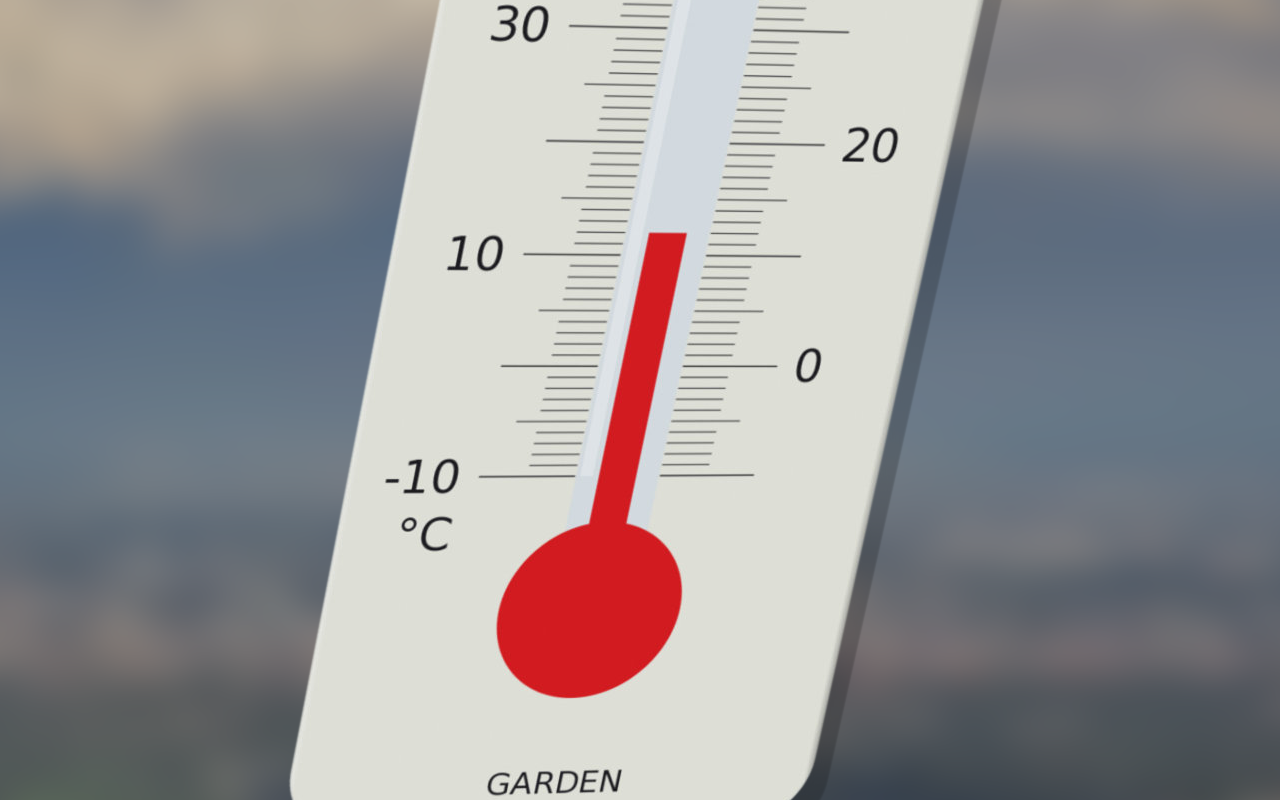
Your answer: 12 (°C)
